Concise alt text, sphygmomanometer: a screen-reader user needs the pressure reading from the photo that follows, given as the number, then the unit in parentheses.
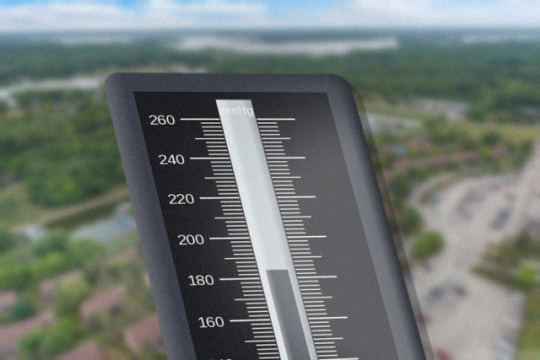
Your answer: 184 (mmHg)
